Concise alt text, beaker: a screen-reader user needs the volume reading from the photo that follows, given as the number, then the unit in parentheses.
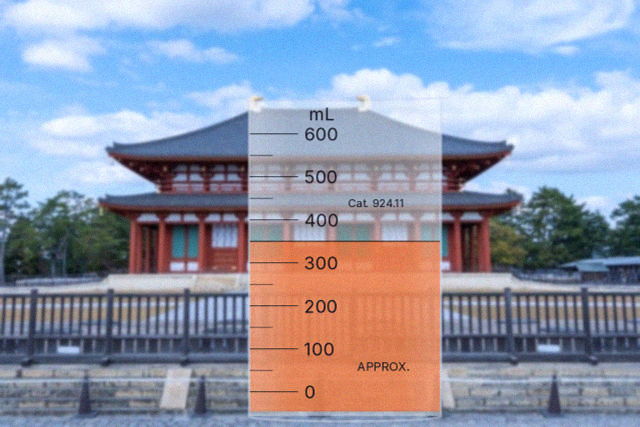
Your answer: 350 (mL)
